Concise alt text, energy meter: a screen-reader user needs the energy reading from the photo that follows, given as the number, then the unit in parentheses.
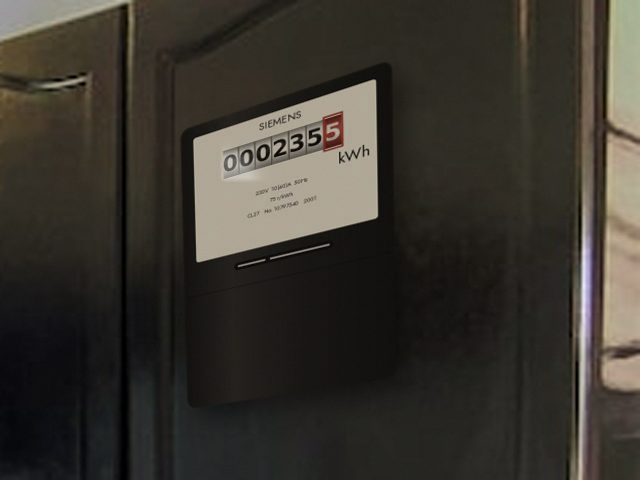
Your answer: 235.5 (kWh)
